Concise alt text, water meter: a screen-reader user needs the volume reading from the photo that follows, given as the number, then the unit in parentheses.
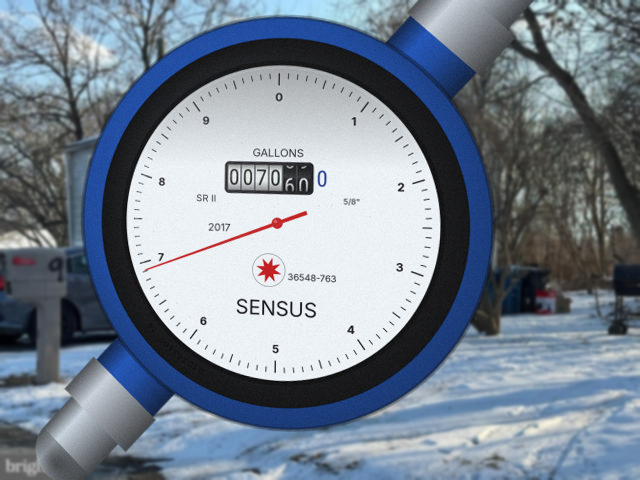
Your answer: 70596.9 (gal)
